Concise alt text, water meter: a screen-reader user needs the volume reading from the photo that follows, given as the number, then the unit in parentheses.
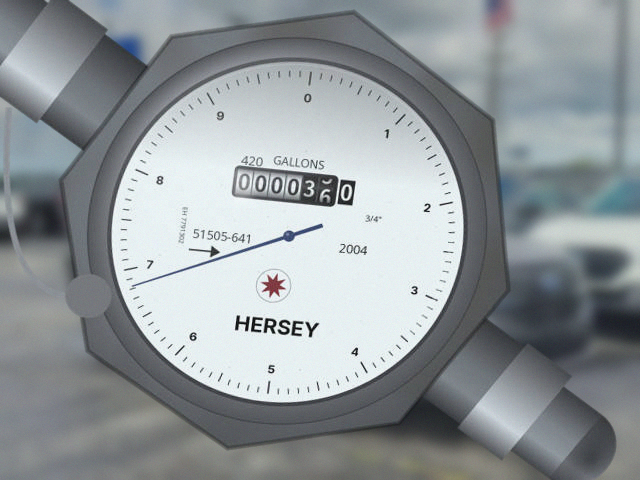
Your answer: 356.8 (gal)
